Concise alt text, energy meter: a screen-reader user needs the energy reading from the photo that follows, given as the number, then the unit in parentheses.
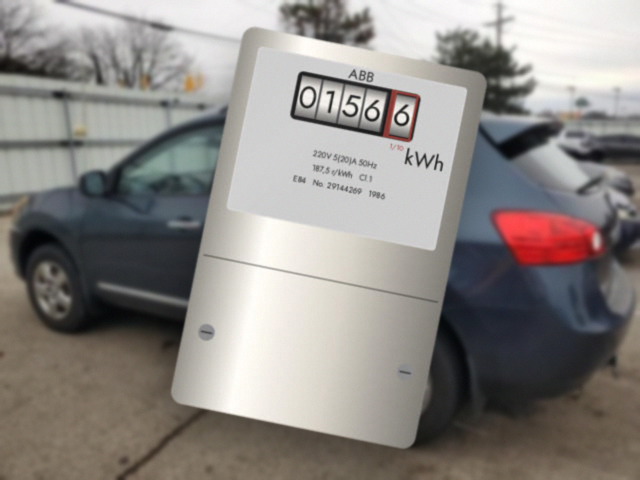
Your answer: 156.6 (kWh)
